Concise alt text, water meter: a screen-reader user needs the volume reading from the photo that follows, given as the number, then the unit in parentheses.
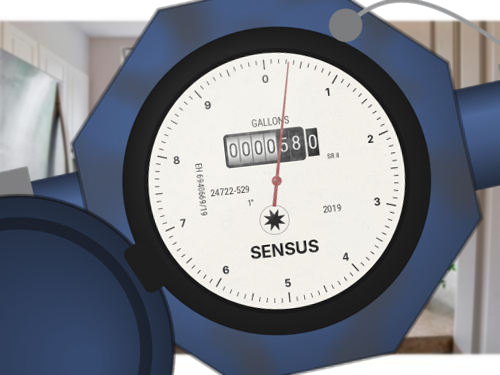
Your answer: 580.3 (gal)
